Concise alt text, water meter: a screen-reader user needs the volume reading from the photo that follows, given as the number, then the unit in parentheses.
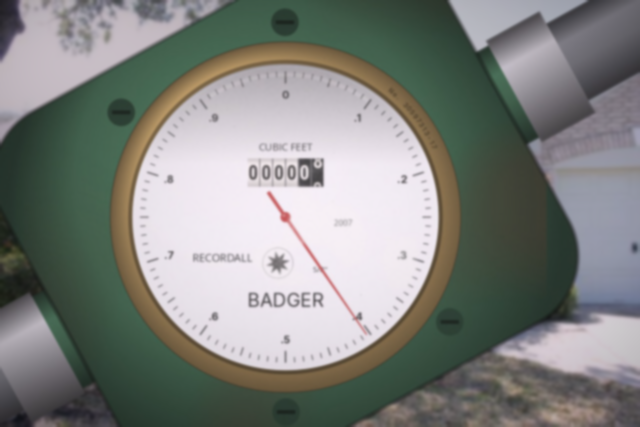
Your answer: 8.40 (ft³)
